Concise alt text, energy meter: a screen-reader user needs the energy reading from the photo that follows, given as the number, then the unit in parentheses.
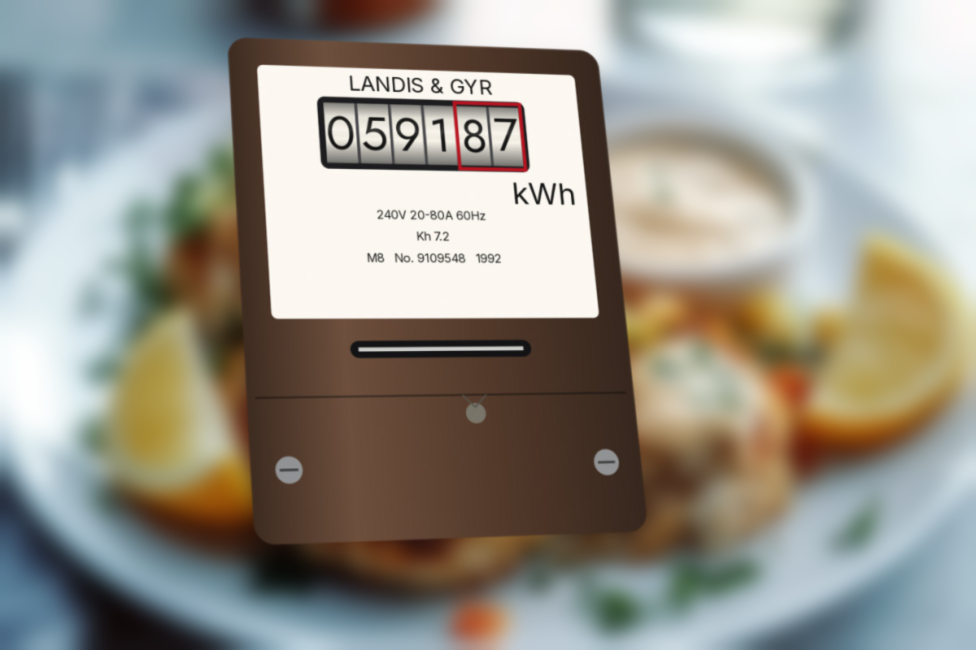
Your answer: 591.87 (kWh)
